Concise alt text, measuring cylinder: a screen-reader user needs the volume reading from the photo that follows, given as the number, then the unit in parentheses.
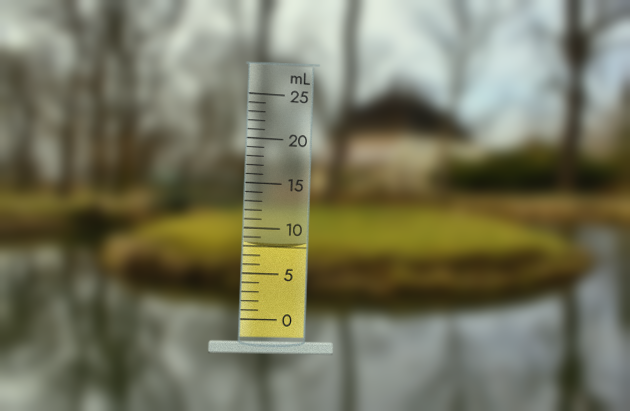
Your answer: 8 (mL)
